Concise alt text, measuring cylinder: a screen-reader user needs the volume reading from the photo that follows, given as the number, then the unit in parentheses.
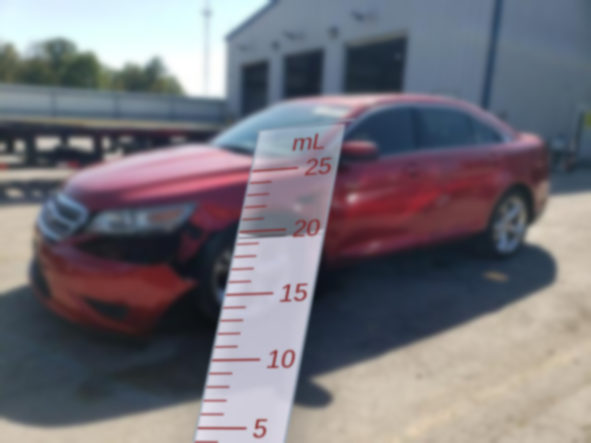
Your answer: 19.5 (mL)
